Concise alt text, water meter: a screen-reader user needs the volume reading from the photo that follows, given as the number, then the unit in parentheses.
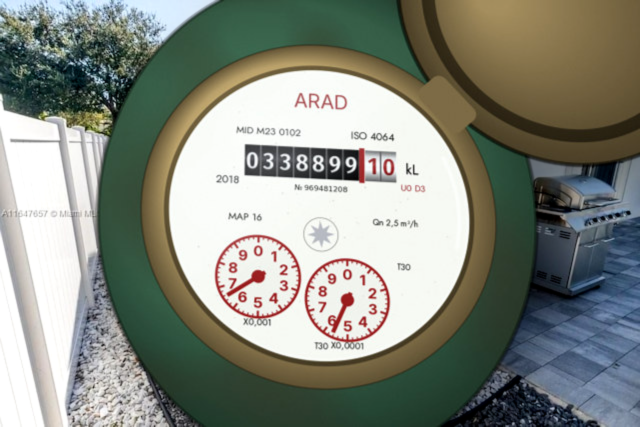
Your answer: 338899.1065 (kL)
